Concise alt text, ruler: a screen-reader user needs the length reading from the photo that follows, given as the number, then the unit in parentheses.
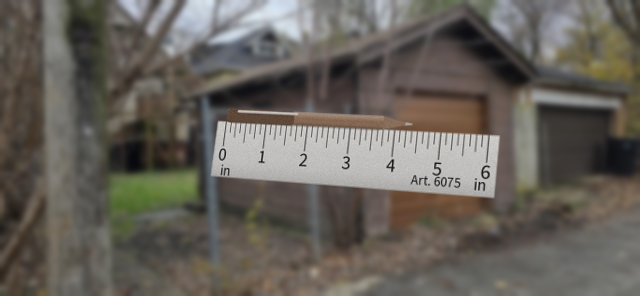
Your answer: 4.375 (in)
